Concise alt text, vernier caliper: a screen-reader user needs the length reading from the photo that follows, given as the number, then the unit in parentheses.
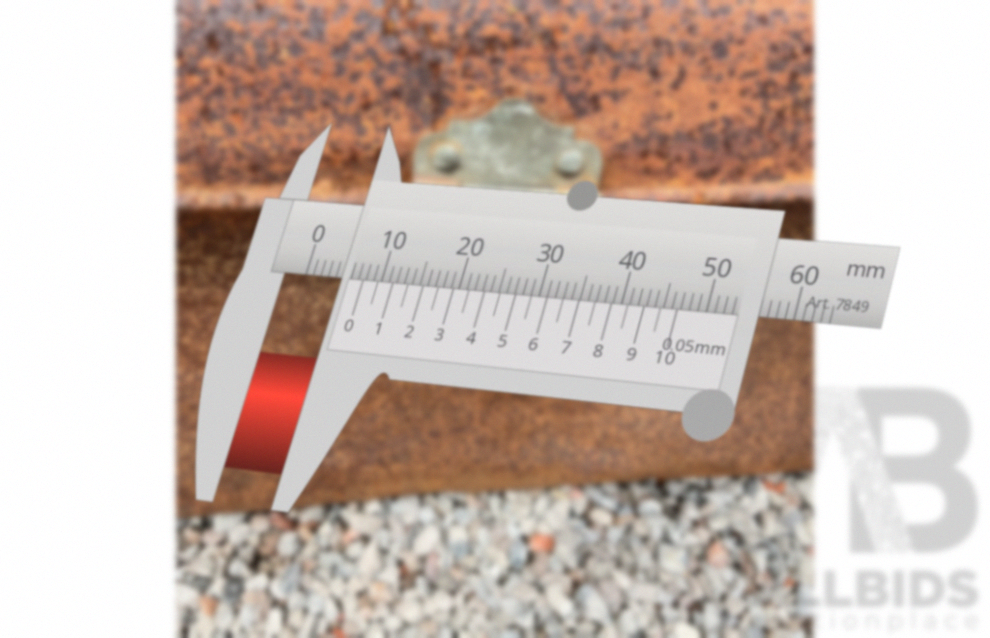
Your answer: 7.6 (mm)
